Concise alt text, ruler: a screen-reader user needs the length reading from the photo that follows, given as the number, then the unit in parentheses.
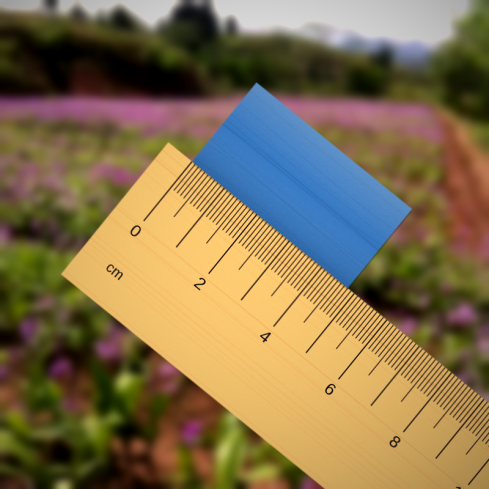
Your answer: 4.8 (cm)
